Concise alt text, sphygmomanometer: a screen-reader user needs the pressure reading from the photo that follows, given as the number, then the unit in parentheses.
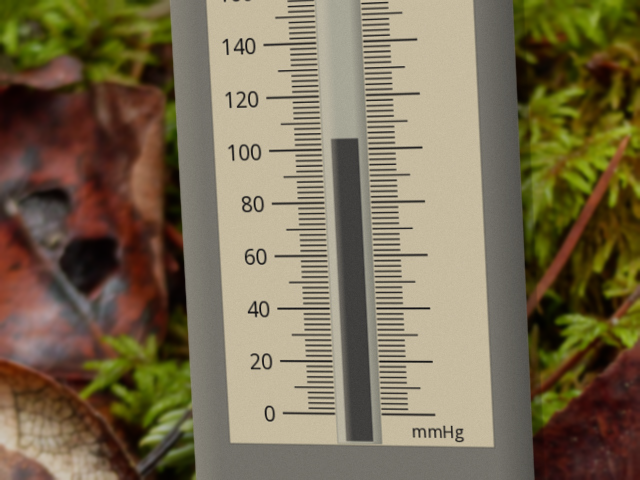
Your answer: 104 (mmHg)
